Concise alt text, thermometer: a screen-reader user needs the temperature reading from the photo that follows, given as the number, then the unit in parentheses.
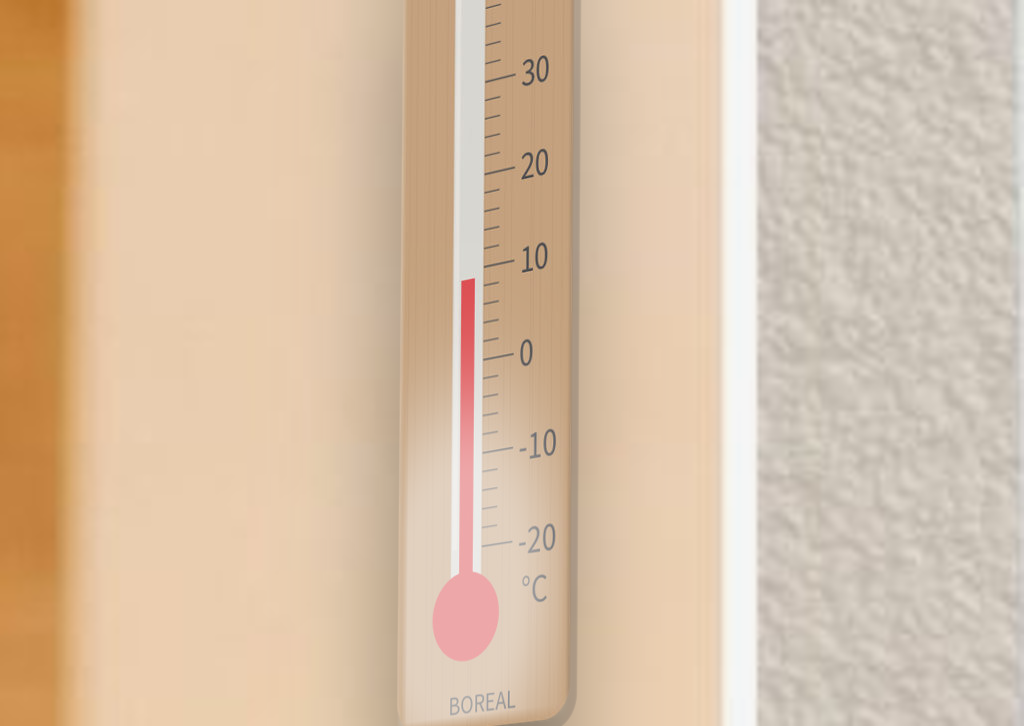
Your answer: 9 (°C)
